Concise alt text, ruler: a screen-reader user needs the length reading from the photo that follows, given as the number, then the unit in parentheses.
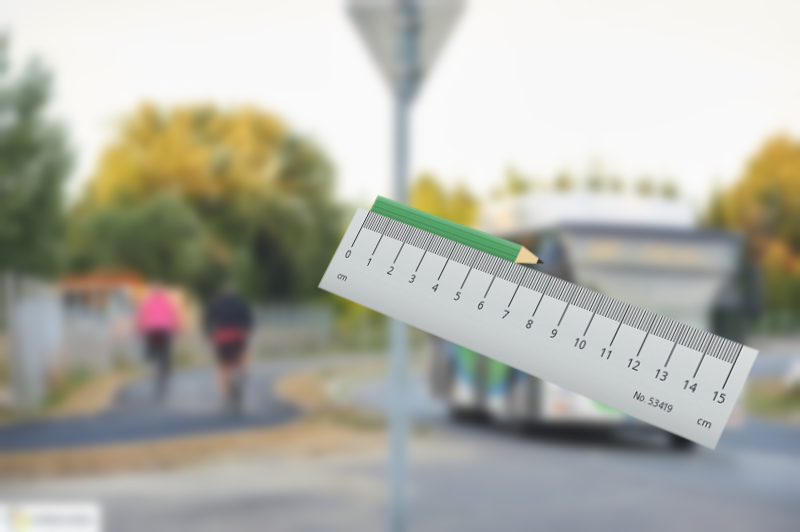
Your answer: 7.5 (cm)
